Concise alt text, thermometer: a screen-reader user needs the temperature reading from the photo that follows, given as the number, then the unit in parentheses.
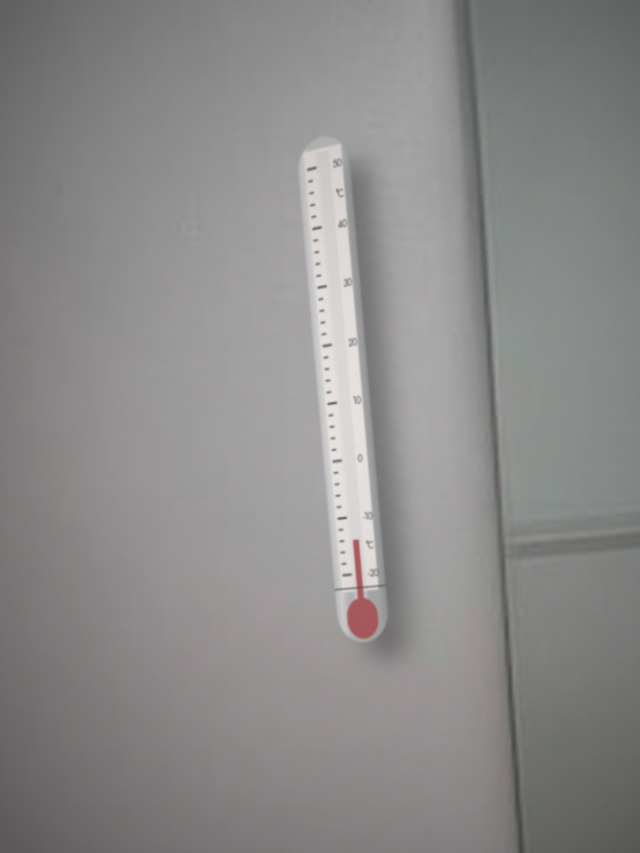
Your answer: -14 (°C)
